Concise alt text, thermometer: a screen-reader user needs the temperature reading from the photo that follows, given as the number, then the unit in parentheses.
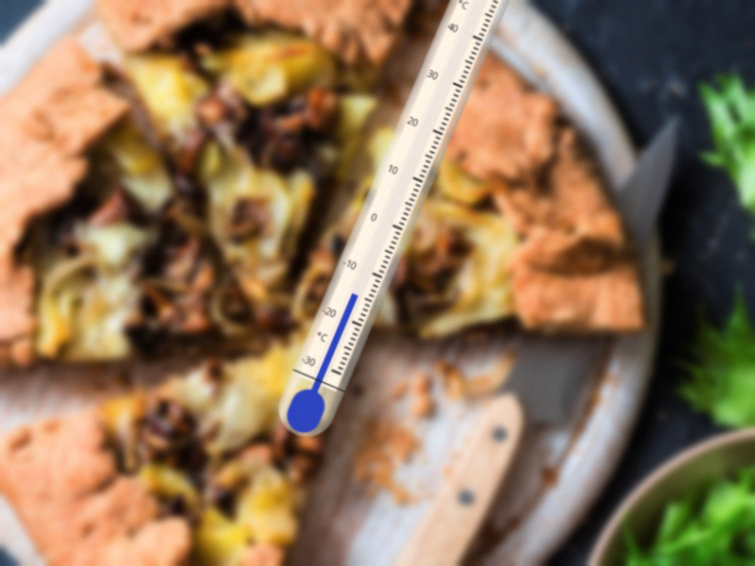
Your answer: -15 (°C)
